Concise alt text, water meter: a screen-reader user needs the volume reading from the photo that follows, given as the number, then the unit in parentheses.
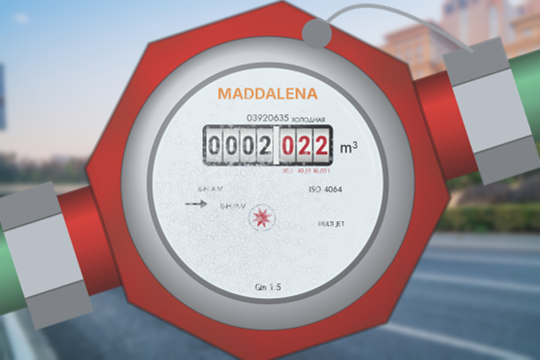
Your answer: 2.022 (m³)
